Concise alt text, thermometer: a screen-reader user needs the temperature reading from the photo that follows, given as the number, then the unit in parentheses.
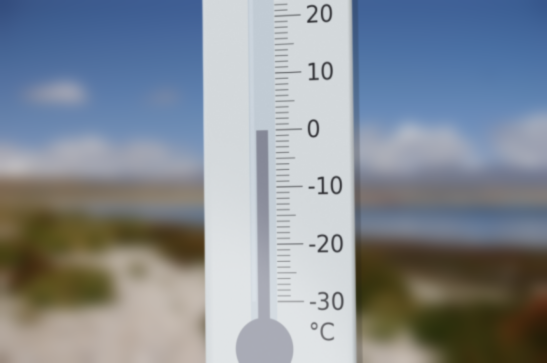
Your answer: 0 (°C)
